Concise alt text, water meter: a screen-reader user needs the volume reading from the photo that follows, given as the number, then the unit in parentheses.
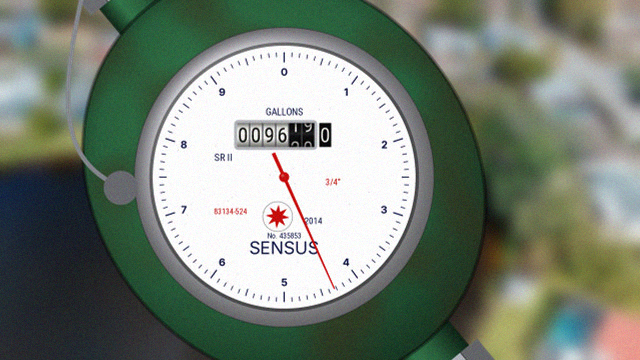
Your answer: 96194.3 (gal)
